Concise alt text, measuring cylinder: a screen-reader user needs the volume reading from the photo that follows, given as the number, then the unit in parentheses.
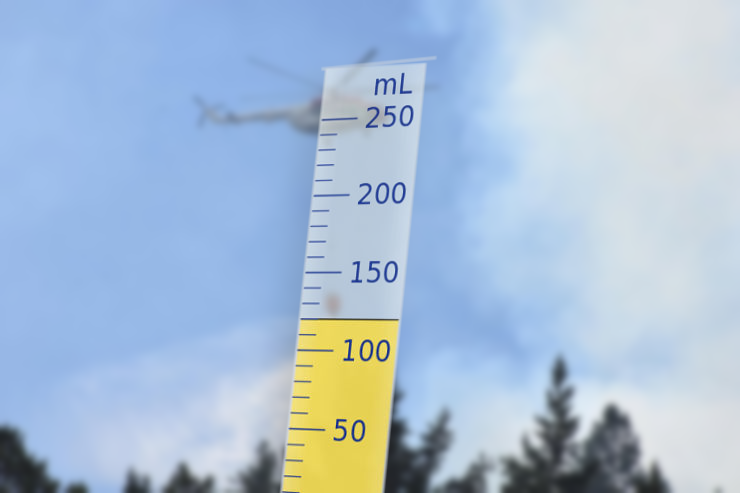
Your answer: 120 (mL)
